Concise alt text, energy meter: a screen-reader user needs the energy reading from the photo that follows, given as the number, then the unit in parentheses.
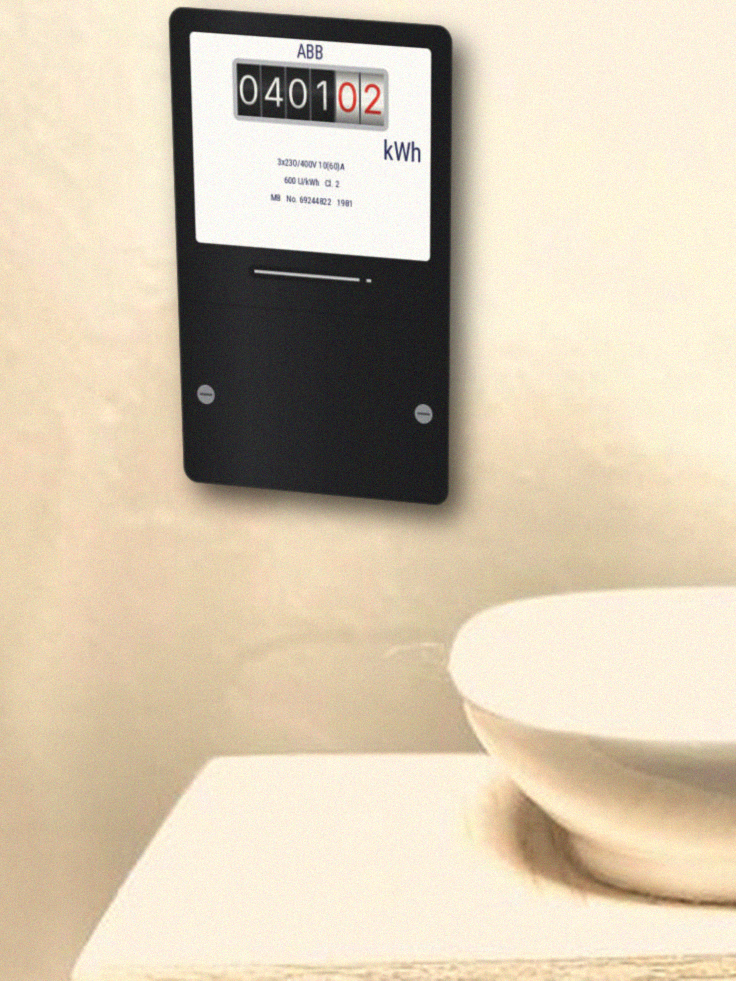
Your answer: 401.02 (kWh)
